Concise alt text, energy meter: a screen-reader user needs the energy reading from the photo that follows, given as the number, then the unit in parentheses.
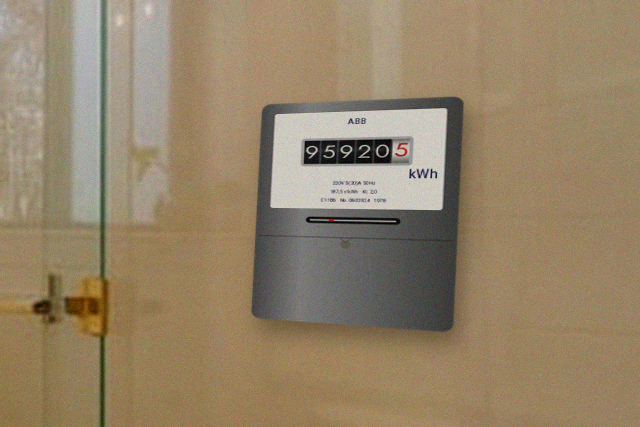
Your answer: 95920.5 (kWh)
